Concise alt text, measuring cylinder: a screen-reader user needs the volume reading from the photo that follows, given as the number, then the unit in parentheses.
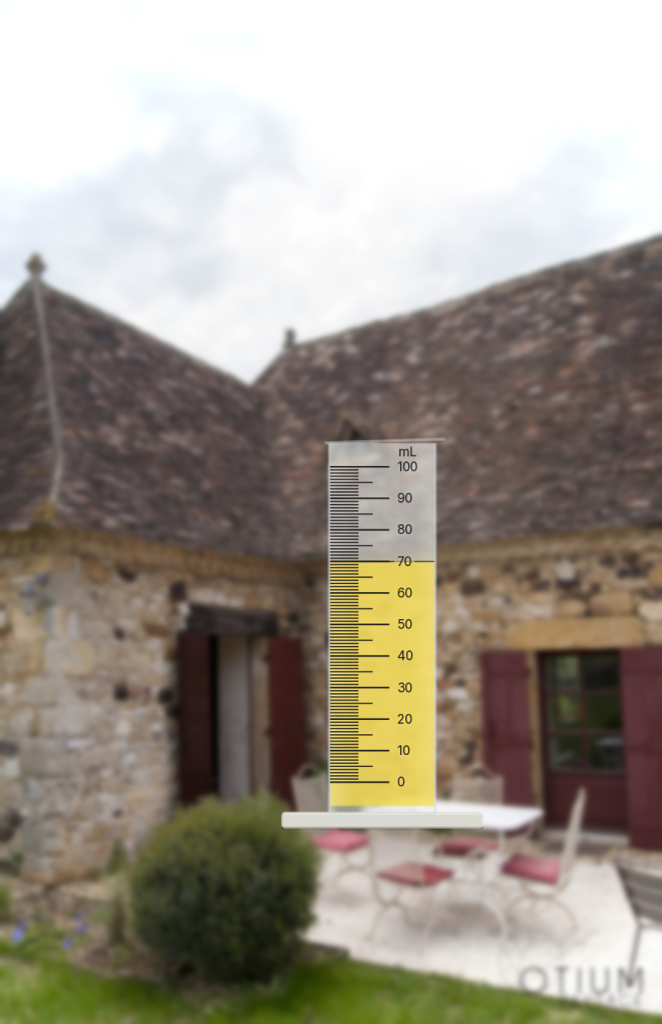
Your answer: 70 (mL)
